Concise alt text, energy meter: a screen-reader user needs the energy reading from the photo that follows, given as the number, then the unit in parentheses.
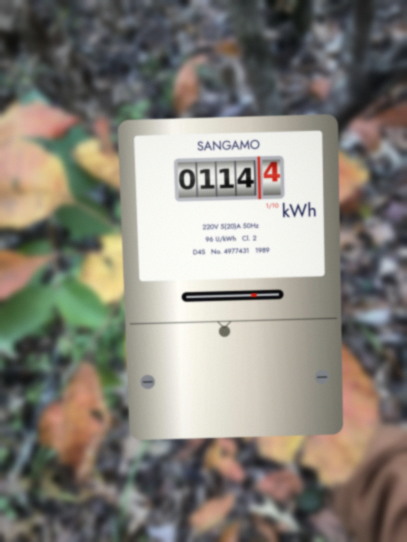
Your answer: 114.4 (kWh)
